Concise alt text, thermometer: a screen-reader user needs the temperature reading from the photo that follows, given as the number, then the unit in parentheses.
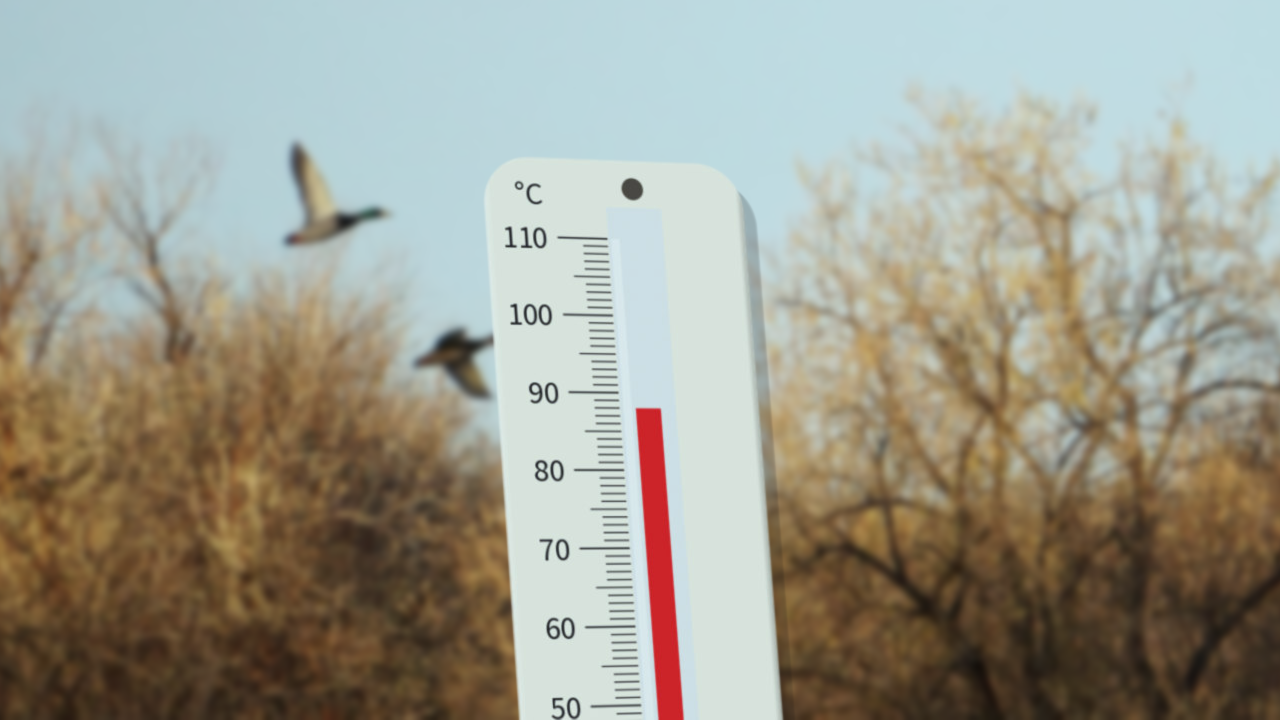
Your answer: 88 (°C)
